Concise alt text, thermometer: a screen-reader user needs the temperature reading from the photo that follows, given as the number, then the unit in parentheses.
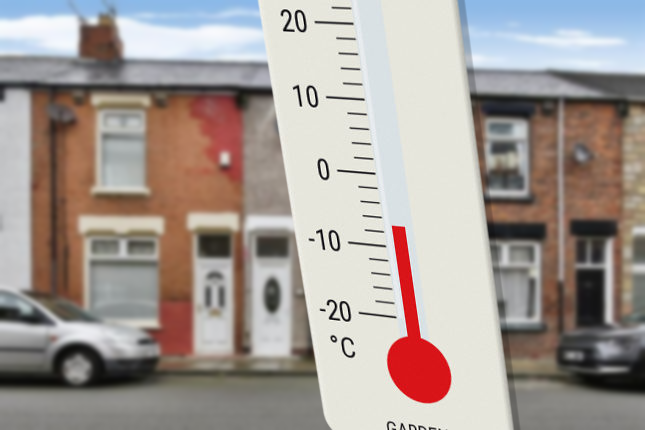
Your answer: -7 (°C)
